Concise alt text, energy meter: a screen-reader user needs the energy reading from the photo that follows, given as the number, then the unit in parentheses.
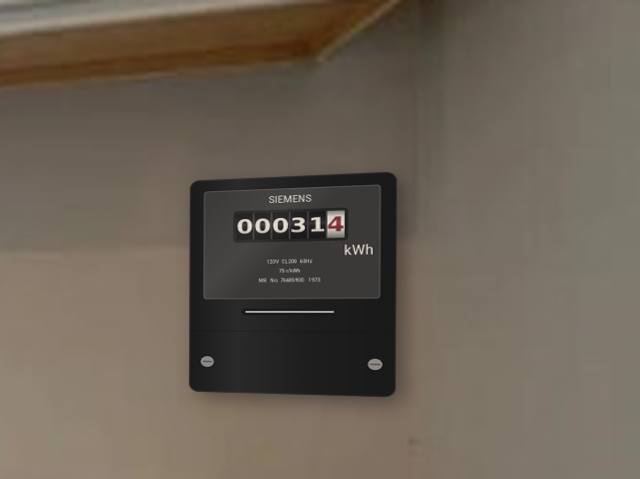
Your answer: 31.4 (kWh)
